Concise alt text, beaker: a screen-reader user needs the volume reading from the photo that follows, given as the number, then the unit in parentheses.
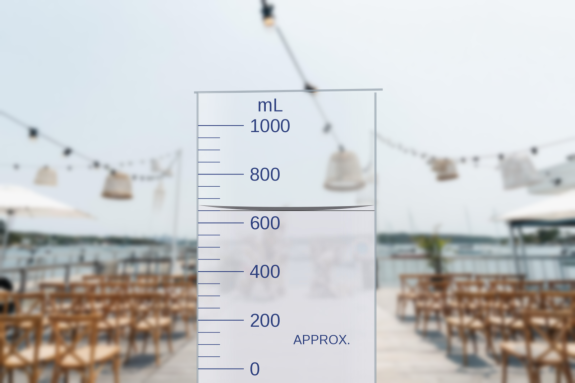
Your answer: 650 (mL)
